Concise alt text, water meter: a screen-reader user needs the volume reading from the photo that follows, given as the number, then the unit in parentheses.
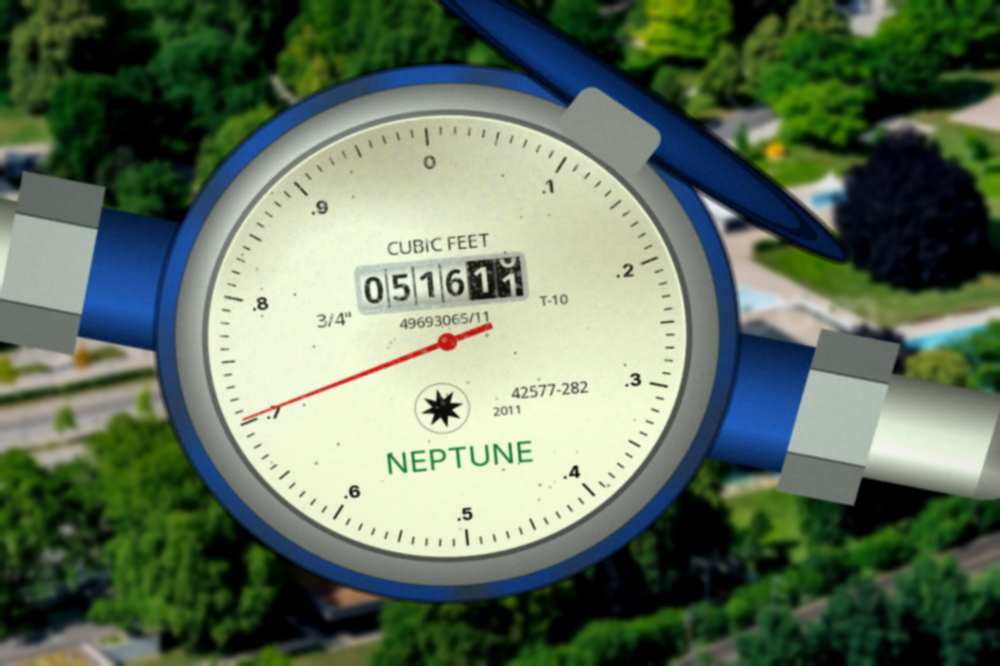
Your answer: 51610.70 (ft³)
